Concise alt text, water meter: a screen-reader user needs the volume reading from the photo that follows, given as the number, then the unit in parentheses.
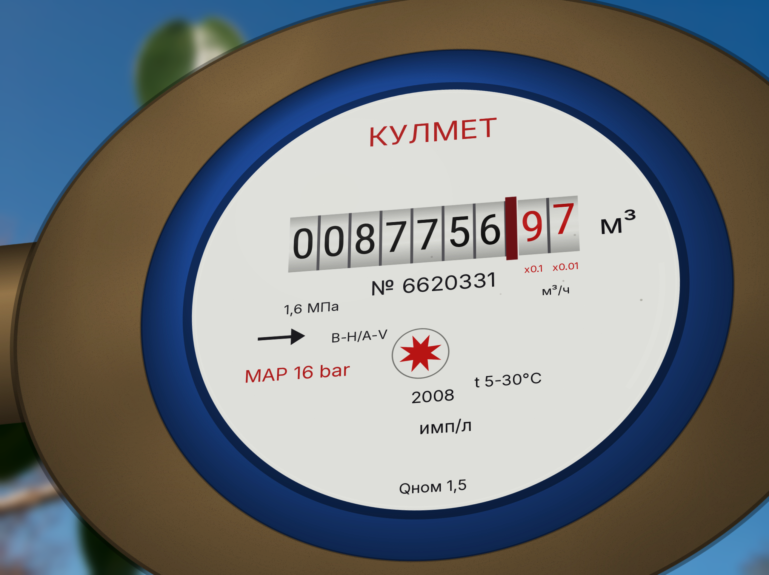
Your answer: 87756.97 (m³)
